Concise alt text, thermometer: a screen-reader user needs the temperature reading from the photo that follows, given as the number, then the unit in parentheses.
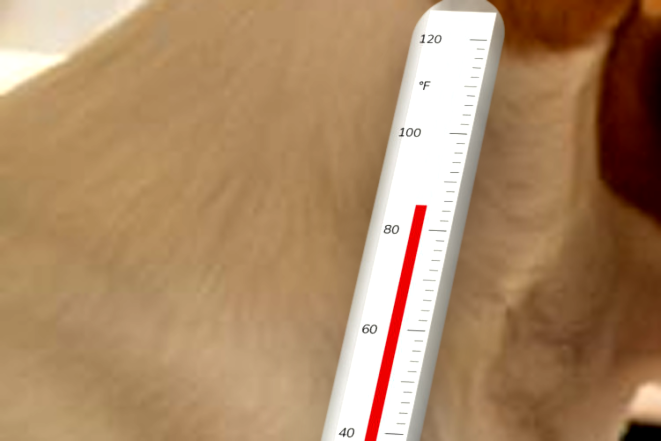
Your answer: 85 (°F)
